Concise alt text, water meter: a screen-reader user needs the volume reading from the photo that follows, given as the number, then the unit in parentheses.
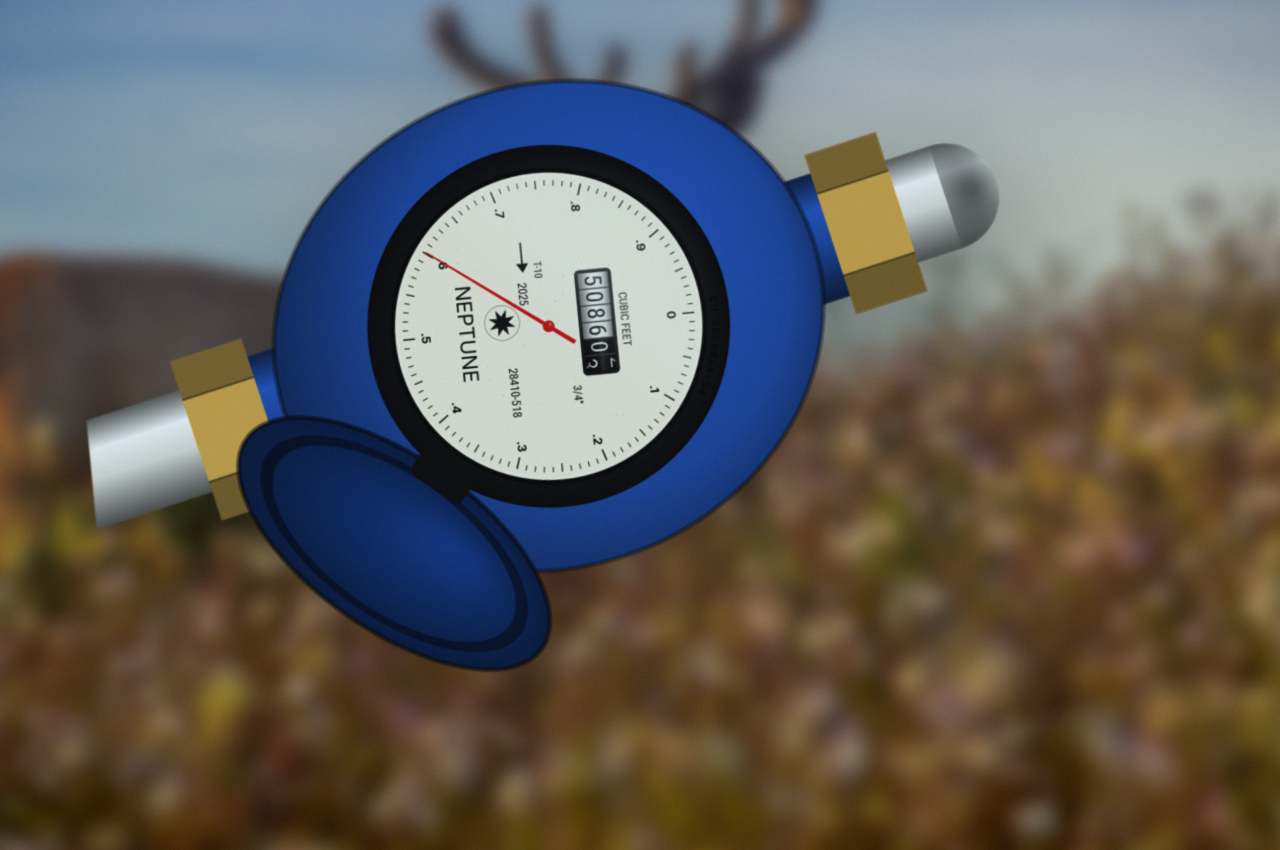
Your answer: 508602.60 (ft³)
